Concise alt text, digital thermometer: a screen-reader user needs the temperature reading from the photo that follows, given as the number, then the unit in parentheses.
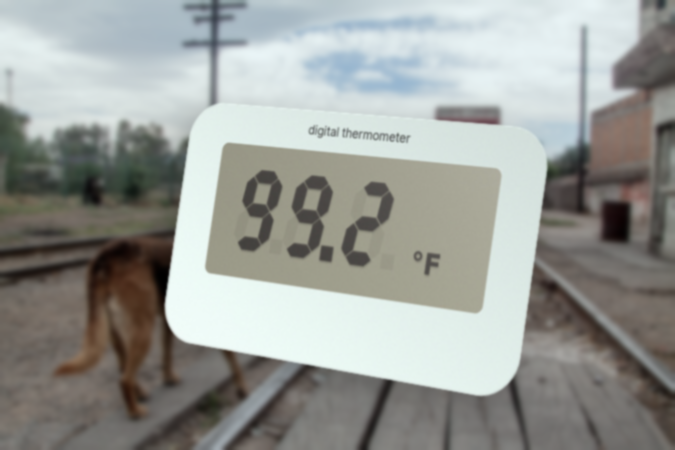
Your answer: 99.2 (°F)
